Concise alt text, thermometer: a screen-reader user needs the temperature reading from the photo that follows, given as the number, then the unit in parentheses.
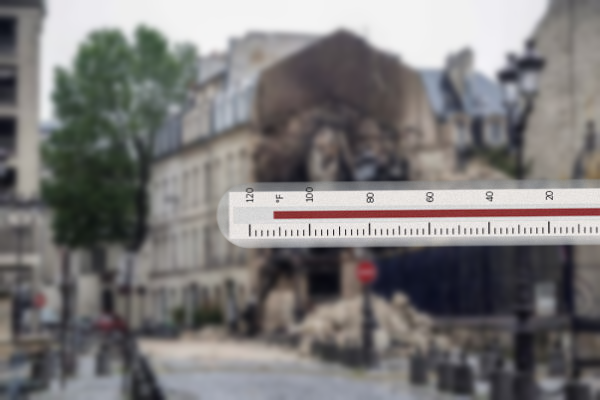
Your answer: 112 (°F)
